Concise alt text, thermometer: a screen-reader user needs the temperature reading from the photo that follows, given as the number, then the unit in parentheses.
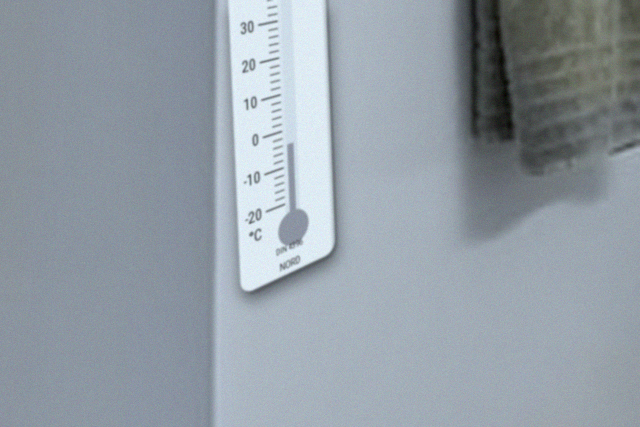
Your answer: -4 (°C)
